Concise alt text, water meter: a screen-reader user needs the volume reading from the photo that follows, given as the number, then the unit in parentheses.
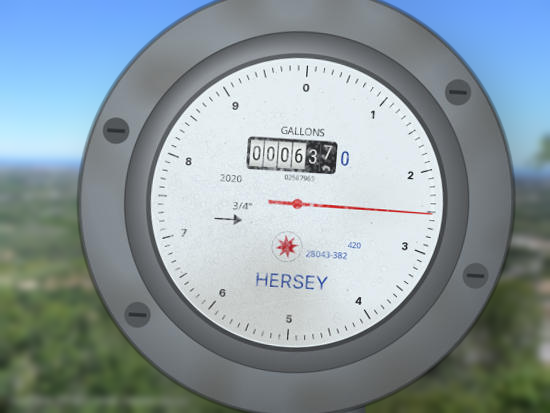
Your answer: 6372.5 (gal)
